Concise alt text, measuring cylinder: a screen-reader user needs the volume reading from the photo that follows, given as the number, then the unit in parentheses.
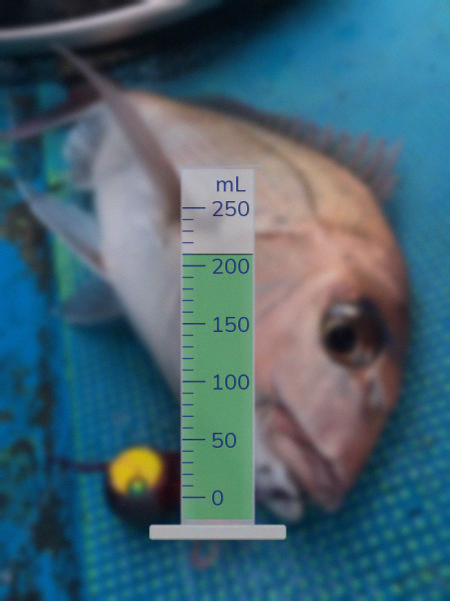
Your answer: 210 (mL)
